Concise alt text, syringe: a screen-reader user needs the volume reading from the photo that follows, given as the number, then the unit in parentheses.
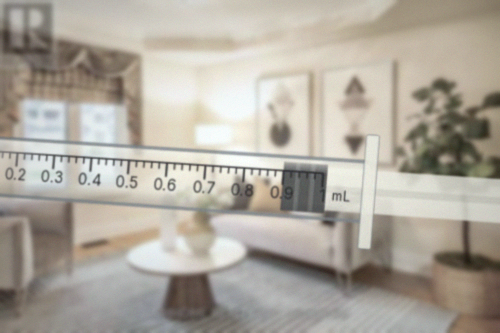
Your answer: 0.9 (mL)
